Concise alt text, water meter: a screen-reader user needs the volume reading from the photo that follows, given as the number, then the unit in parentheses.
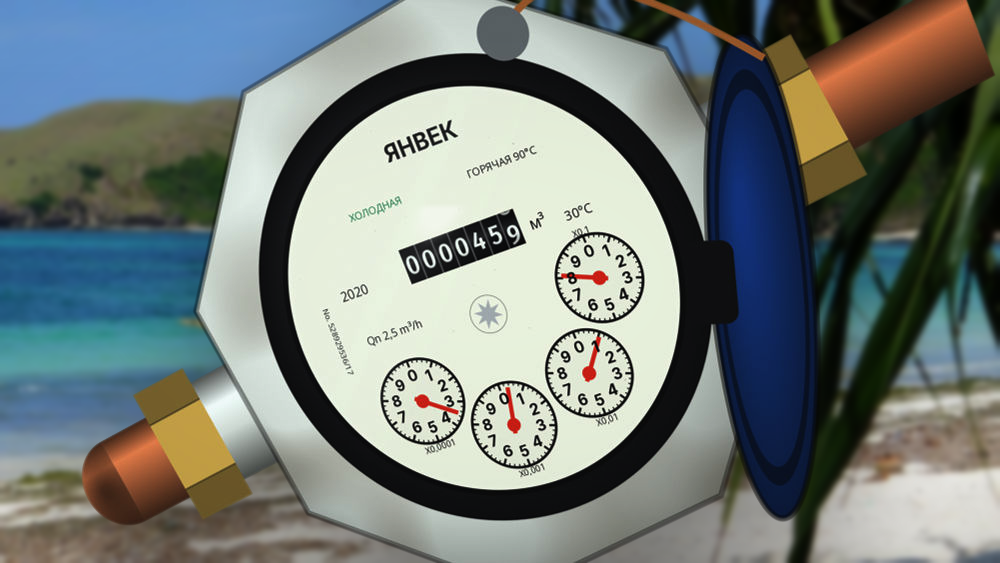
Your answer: 458.8103 (m³)
